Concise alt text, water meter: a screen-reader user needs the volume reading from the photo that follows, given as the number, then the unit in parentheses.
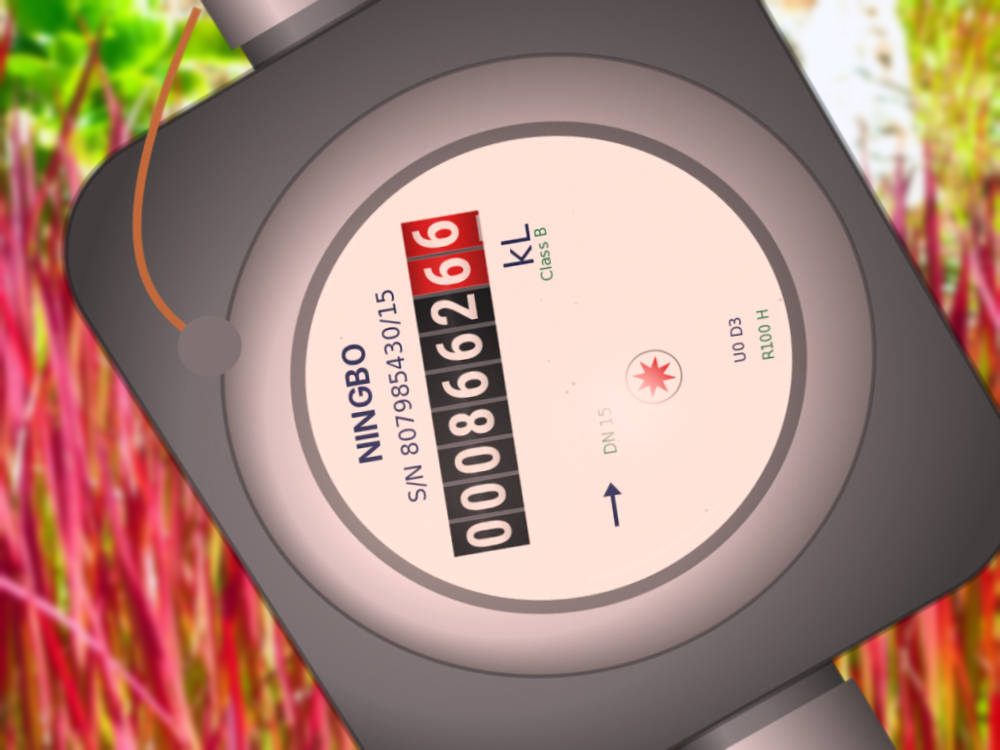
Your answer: 8662.66 (kL)
